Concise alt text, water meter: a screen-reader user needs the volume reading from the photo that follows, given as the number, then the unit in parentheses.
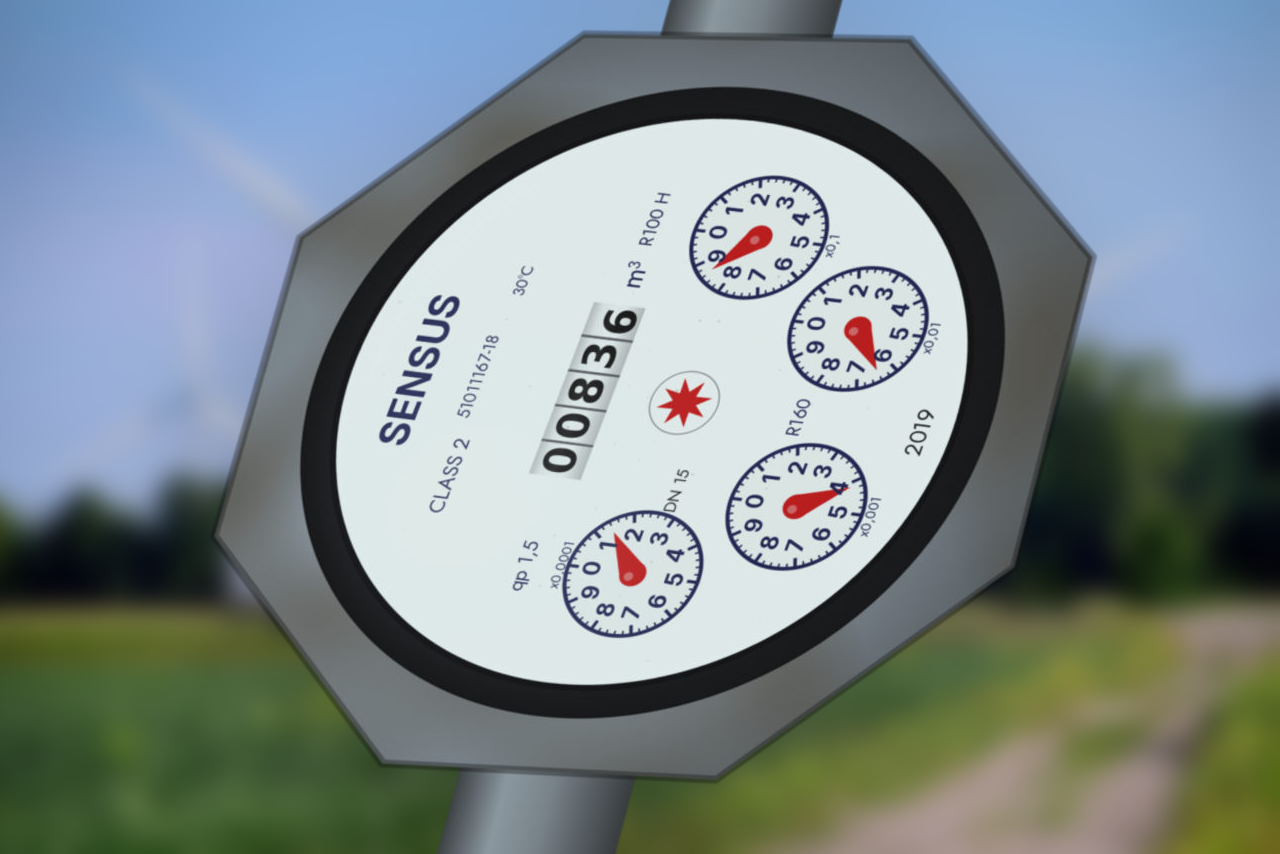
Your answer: 835.8641 (m³)
